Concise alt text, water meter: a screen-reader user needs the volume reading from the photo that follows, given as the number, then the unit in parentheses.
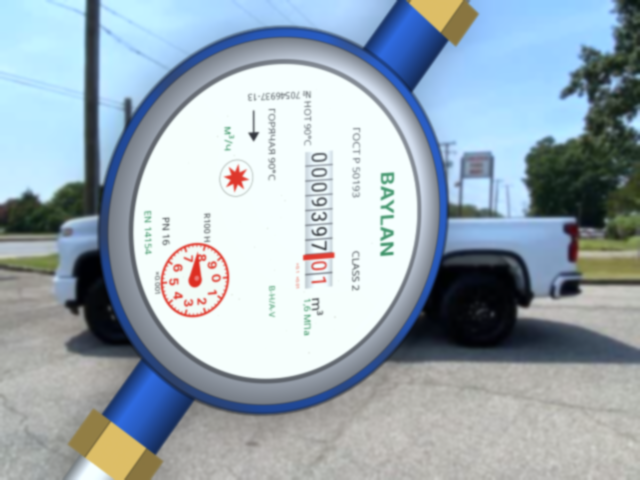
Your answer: 9397.017 (m³)
